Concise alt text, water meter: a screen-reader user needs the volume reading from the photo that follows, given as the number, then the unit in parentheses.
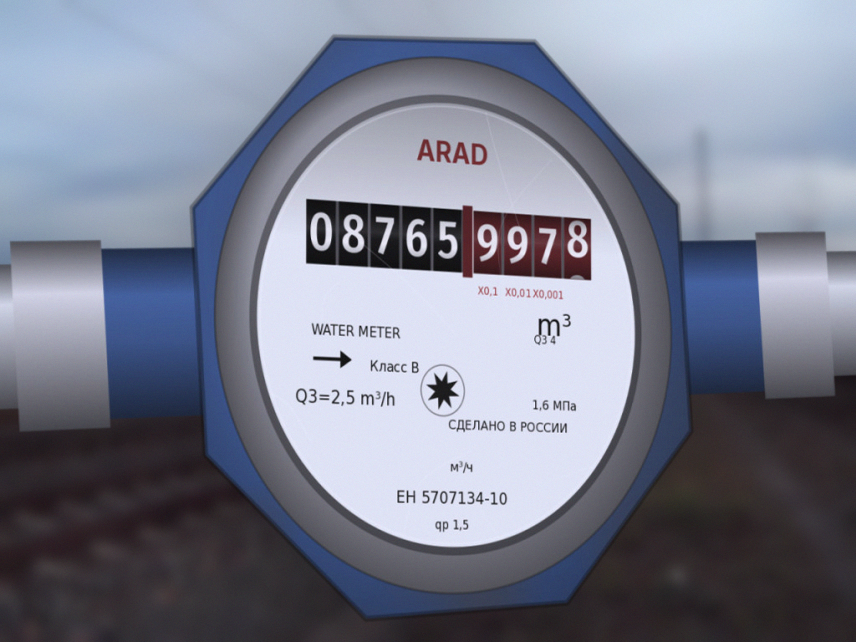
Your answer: 8765.9978 (m³)
